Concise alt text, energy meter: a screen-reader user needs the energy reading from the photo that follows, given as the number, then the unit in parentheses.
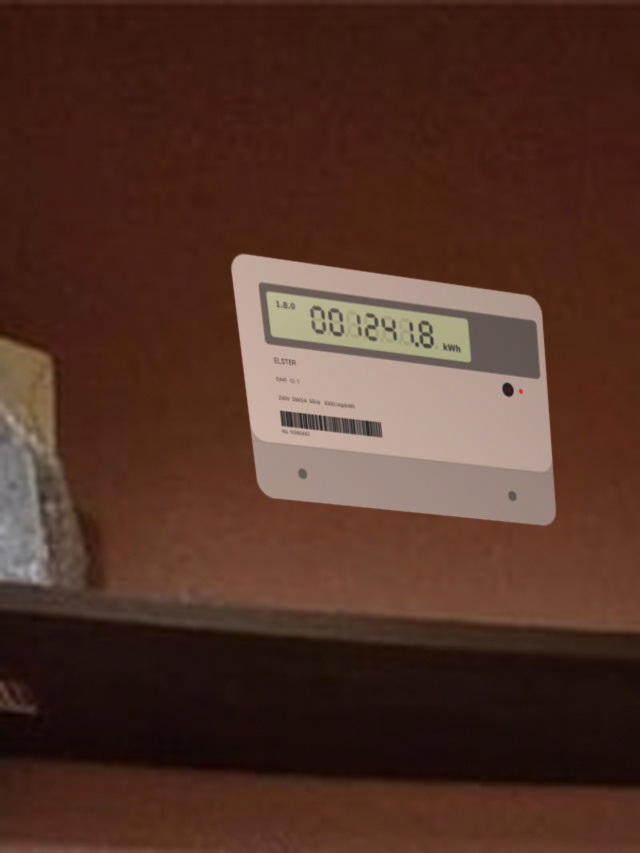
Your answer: 1241.8 (kWh)
